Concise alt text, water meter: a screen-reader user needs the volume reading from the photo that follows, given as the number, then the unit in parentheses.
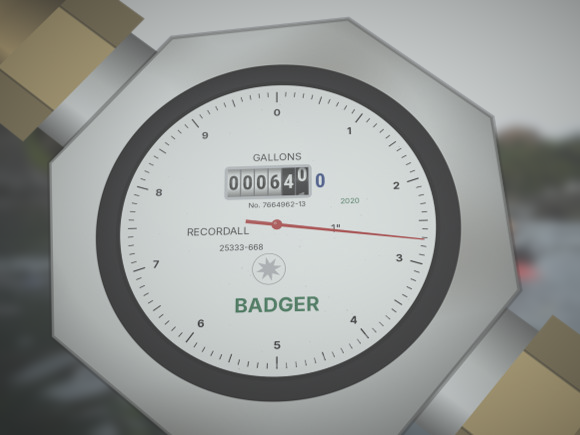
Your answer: 6402.7 (gal)
